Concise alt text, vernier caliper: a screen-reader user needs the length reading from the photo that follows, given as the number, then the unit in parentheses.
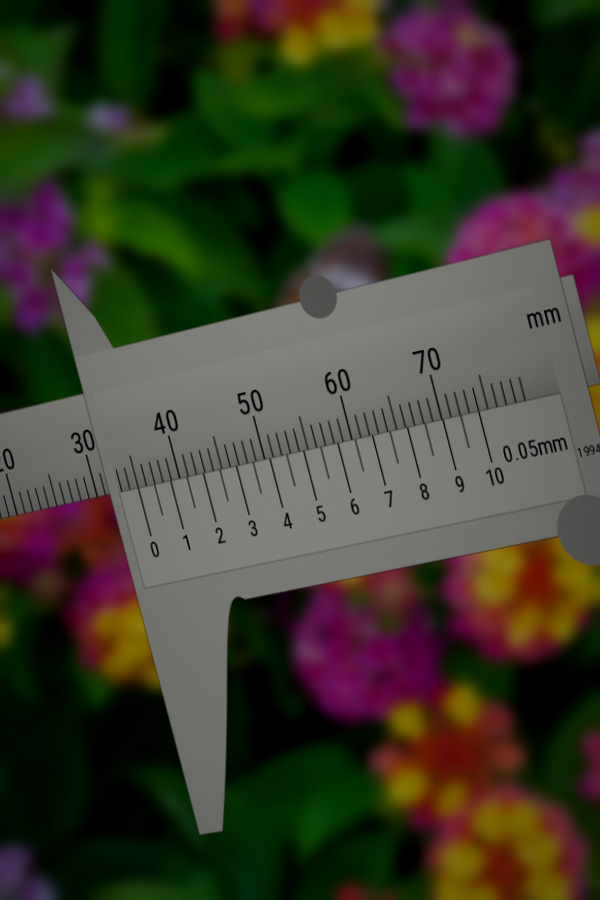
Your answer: 35.0 (mm)
